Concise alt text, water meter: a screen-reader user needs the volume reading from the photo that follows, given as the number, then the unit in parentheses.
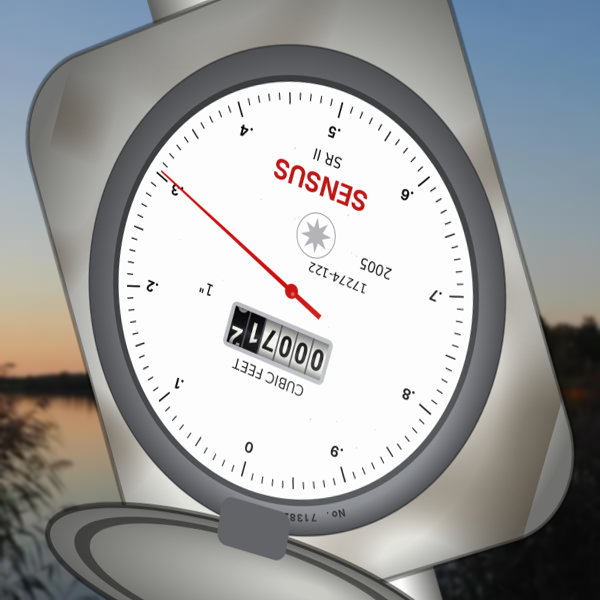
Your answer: 712.30 (ft³)
